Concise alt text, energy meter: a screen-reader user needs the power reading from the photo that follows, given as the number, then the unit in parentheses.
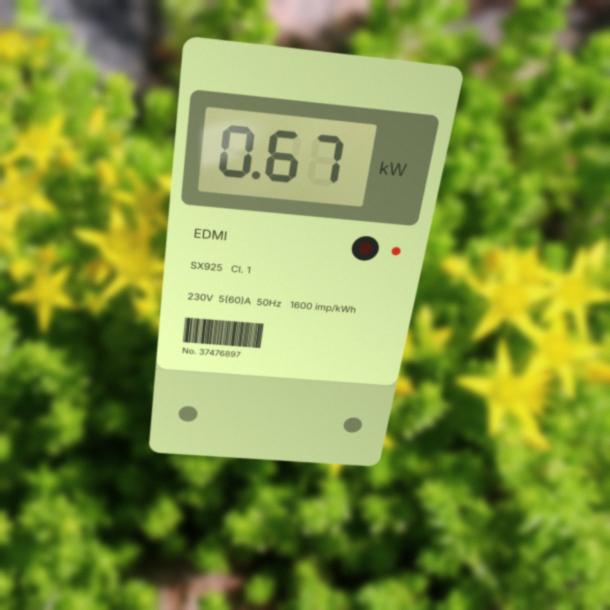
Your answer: 0.67 (kW)
